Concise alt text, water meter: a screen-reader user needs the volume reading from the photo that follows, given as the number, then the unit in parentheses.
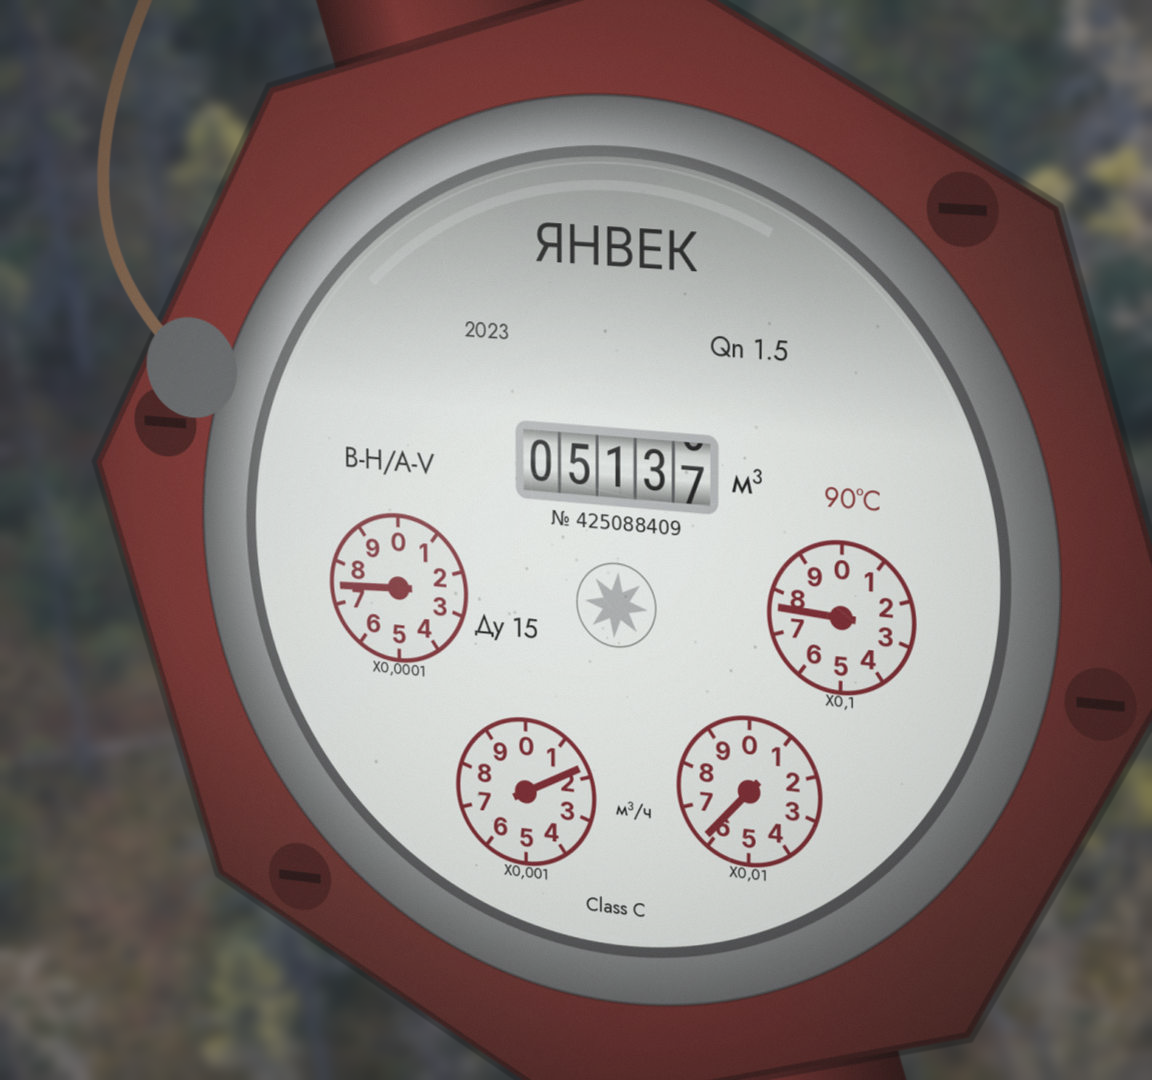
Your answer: 5136.7617 (m³)
